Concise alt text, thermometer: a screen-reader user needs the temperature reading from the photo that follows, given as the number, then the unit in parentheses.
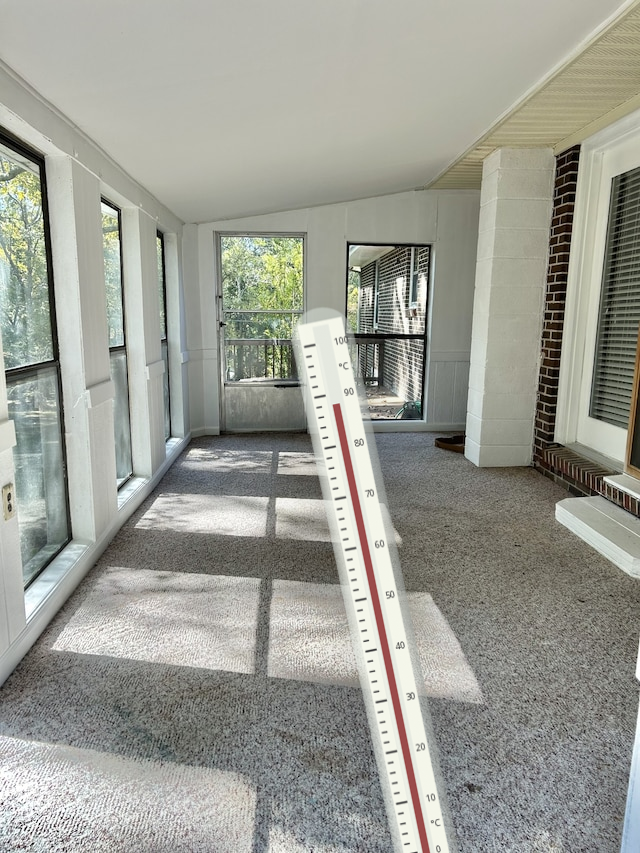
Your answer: 88 (°C)
